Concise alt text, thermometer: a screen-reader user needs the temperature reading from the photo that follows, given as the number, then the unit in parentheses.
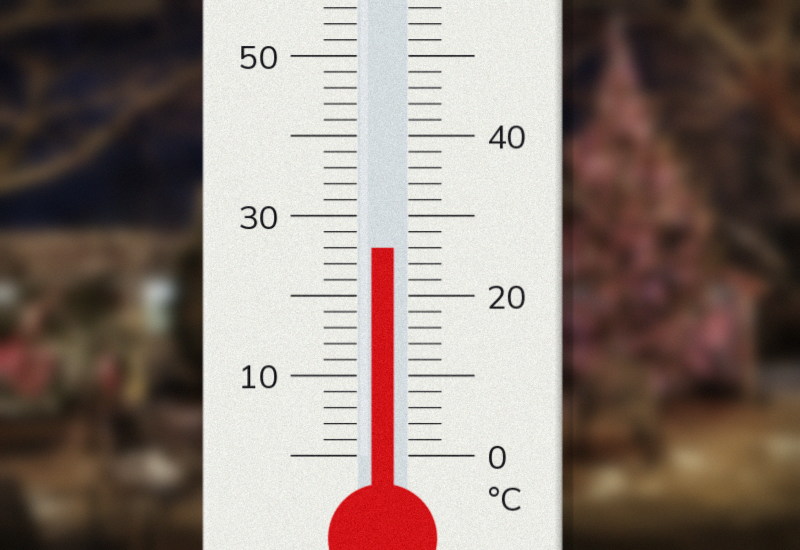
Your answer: 26 (°C)
